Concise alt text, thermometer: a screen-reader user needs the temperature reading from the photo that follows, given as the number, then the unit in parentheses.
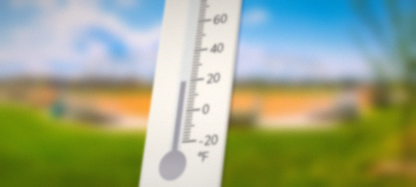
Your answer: 20 (°F)
